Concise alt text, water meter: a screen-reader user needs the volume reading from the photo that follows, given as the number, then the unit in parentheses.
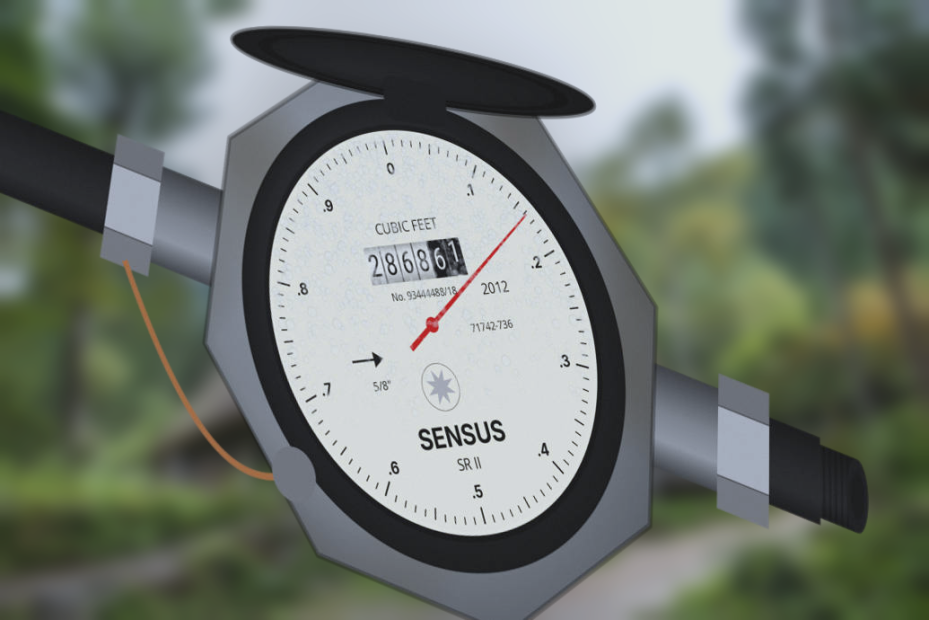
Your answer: 286861.16 (ft³)
